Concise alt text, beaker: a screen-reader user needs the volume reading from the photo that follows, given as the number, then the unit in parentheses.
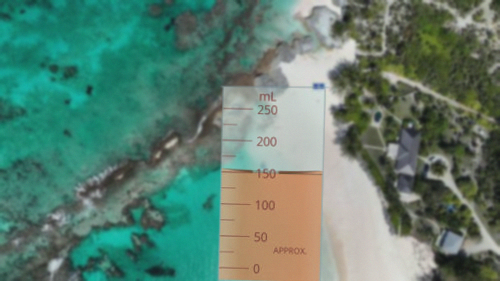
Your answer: 150 (mL)
